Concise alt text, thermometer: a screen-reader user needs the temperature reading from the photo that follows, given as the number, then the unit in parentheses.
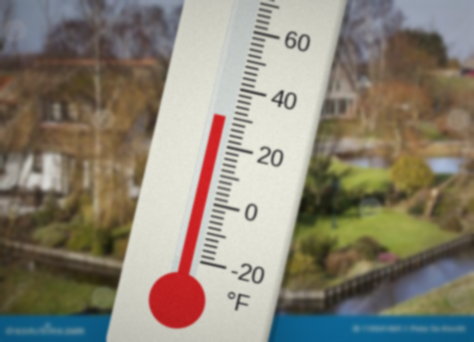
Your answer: 30 (°F)
